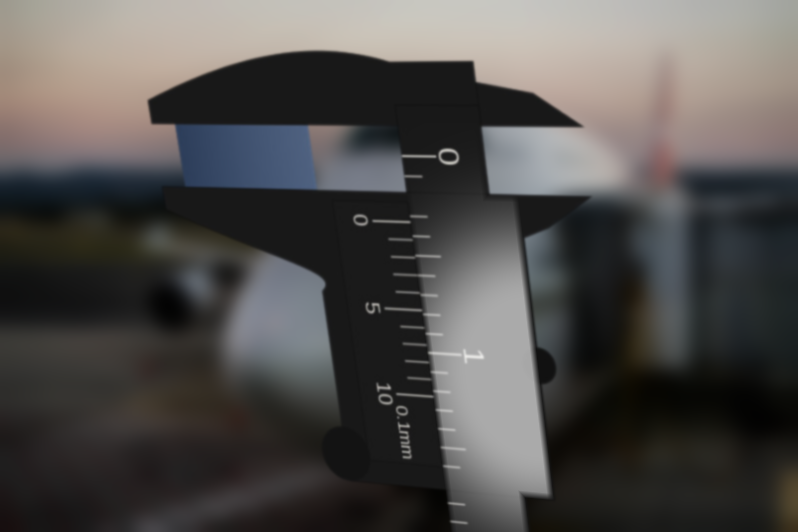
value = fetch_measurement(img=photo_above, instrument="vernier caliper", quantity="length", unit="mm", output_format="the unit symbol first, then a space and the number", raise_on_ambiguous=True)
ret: mm 3.3
